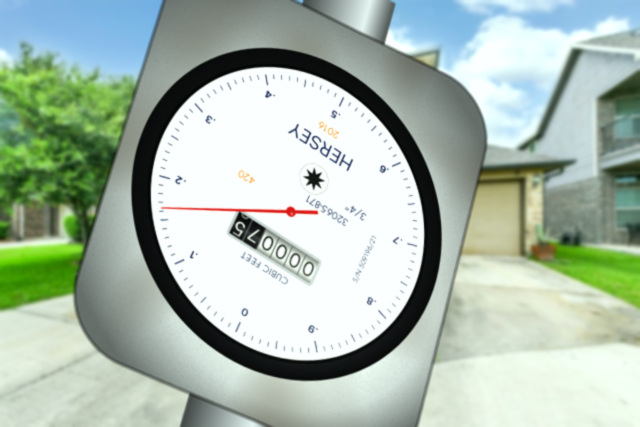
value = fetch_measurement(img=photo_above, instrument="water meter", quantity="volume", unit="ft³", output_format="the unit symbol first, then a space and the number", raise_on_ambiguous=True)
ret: ft³ 75.16
